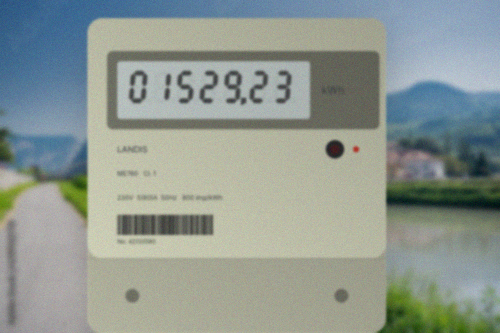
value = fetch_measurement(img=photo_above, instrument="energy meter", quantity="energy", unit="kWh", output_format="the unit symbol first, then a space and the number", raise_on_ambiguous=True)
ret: kWh 1529.23
